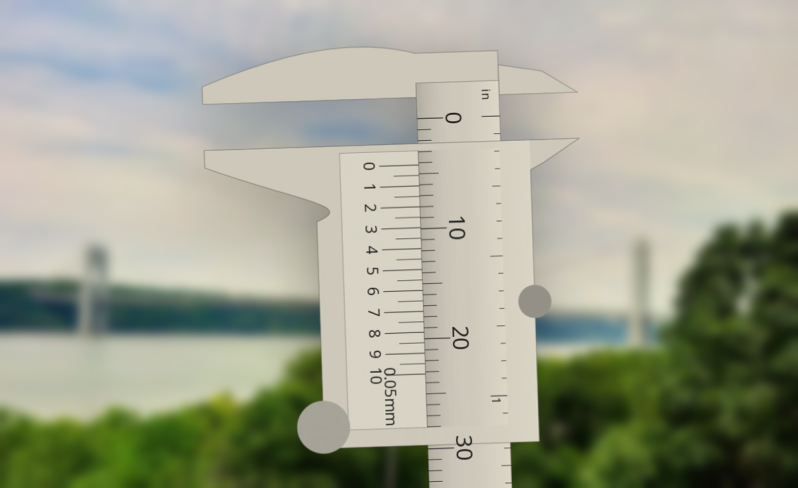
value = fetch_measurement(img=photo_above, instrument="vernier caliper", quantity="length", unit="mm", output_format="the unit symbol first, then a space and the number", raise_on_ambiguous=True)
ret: mm 4.2
